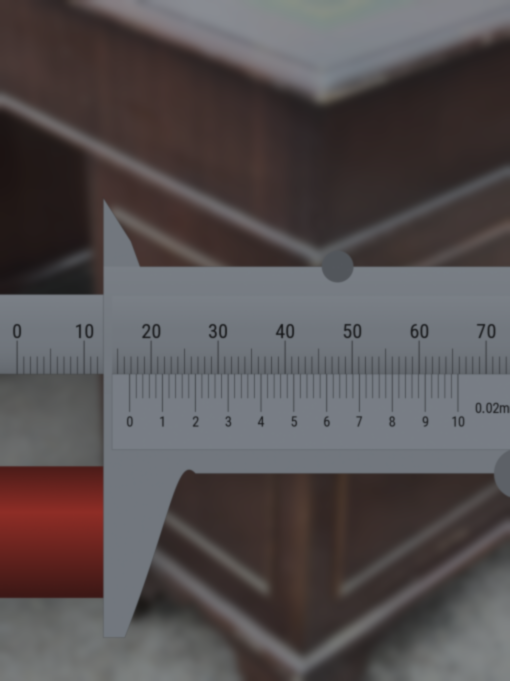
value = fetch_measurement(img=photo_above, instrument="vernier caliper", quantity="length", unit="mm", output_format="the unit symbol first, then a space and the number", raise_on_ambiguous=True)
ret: mm 16.8
